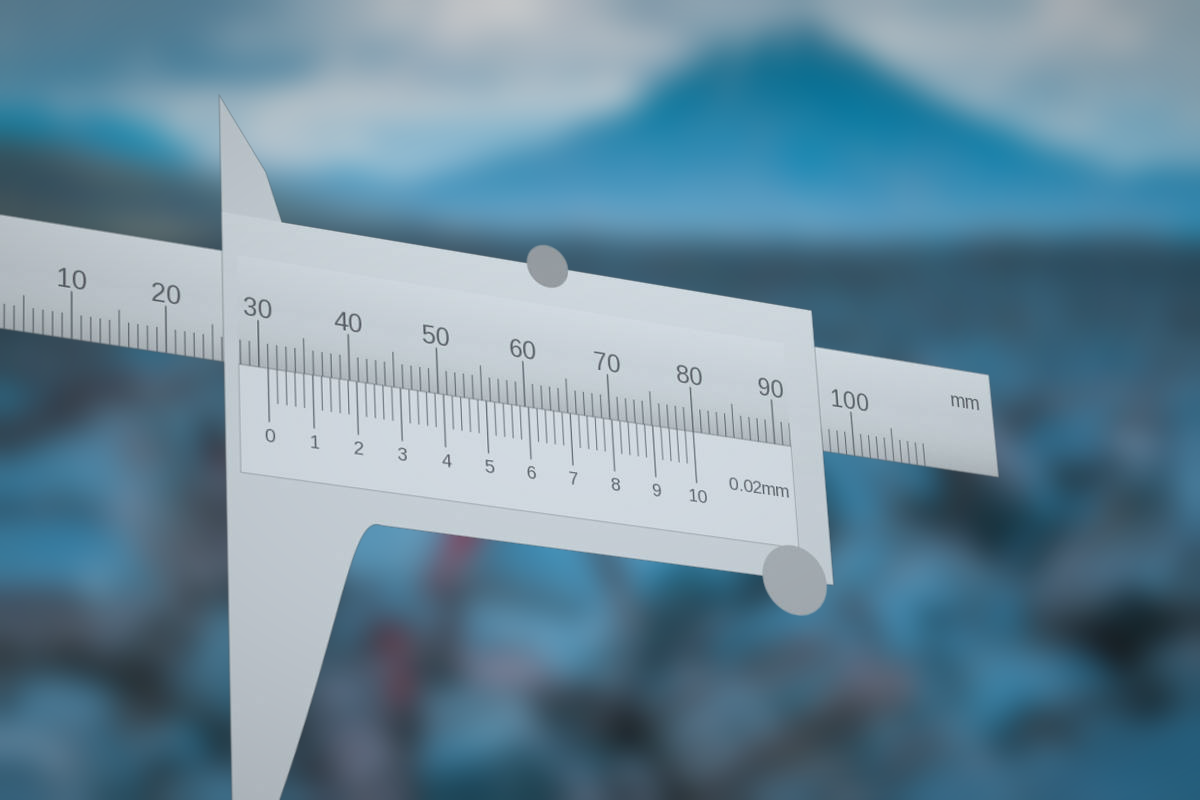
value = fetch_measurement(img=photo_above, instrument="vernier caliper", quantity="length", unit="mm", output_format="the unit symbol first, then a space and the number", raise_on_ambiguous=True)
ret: mm 31.0
